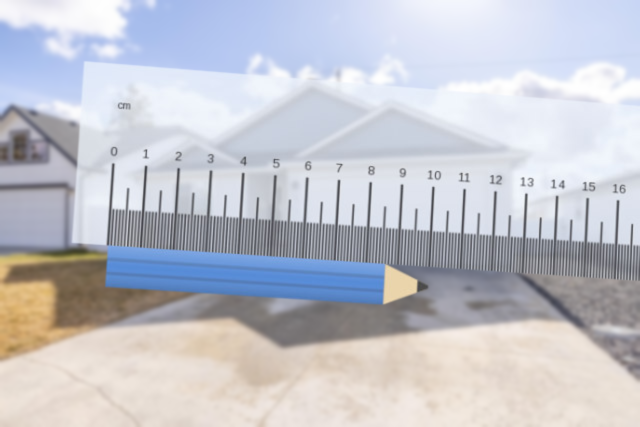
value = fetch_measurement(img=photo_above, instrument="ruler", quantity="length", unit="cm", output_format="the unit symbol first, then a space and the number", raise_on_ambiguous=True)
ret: cm 10
